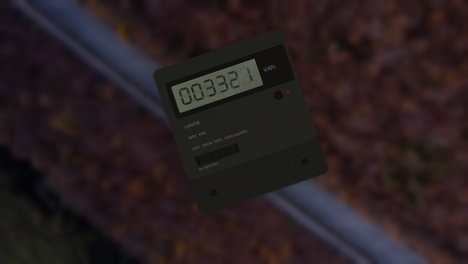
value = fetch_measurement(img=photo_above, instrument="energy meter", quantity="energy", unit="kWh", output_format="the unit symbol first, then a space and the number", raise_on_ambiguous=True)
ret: kWh 3321
